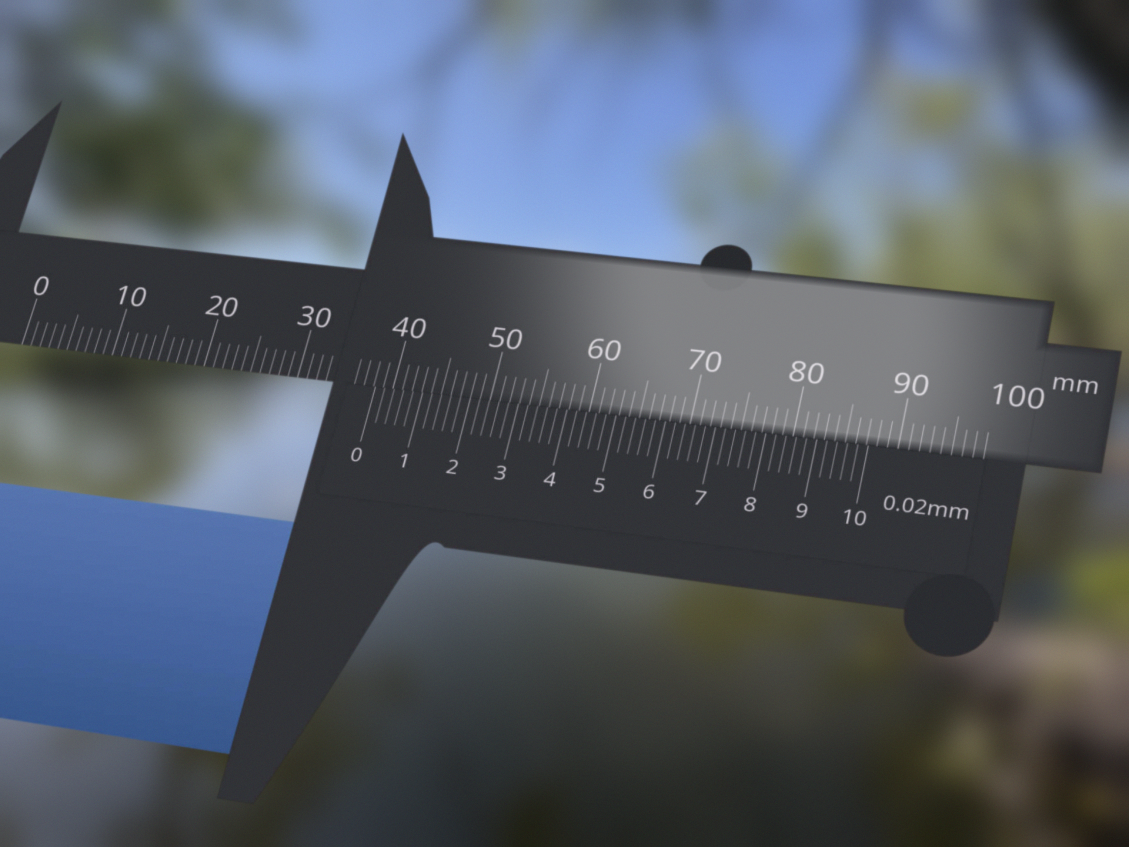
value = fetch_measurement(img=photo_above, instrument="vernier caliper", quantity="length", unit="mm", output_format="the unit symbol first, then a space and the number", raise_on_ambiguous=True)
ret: mm 38.2
